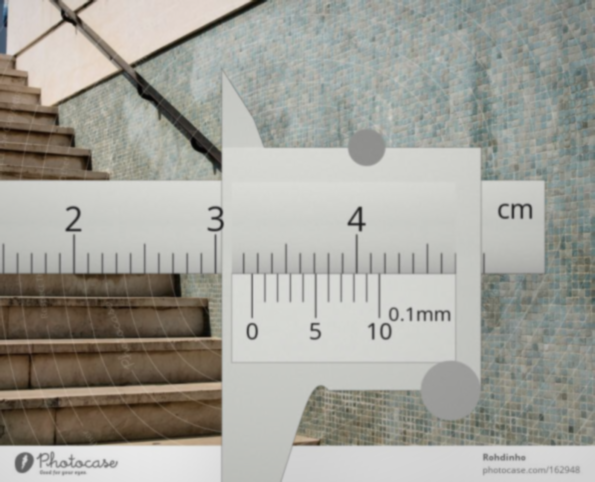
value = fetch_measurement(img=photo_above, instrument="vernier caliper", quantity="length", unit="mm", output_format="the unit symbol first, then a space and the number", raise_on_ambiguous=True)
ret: mm 32.6
